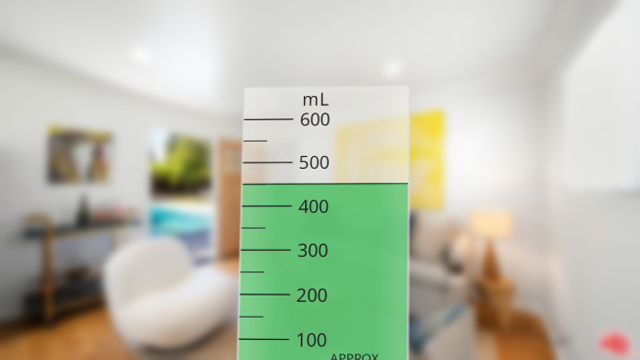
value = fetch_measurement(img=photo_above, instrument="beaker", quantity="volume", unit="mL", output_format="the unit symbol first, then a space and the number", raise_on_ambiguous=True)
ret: mL 450
